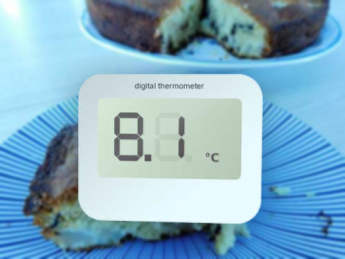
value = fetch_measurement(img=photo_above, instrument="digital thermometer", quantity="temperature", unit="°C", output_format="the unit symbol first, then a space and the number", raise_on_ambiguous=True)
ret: °C 8.1
